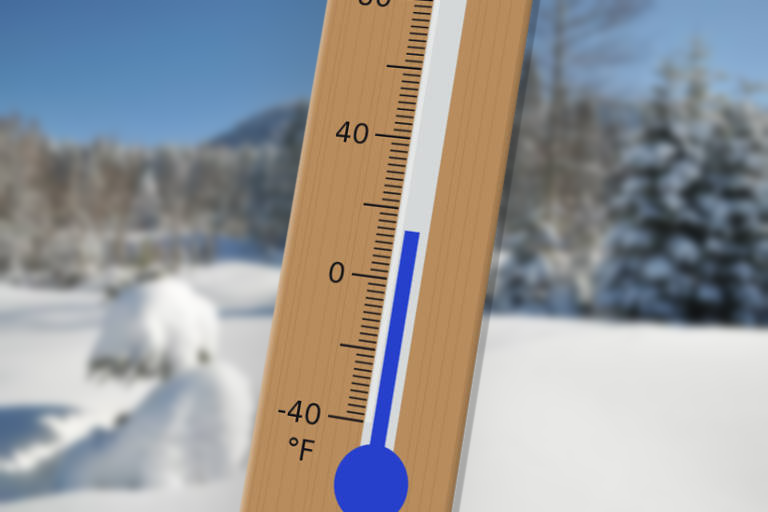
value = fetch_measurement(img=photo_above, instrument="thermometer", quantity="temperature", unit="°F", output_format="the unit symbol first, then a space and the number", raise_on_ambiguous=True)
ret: °F 14
